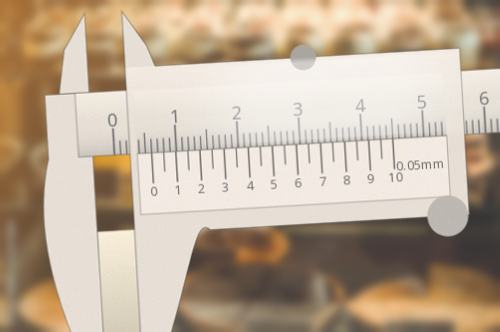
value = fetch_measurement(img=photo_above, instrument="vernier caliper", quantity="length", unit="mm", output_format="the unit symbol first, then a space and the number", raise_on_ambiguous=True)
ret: mm 6.0
